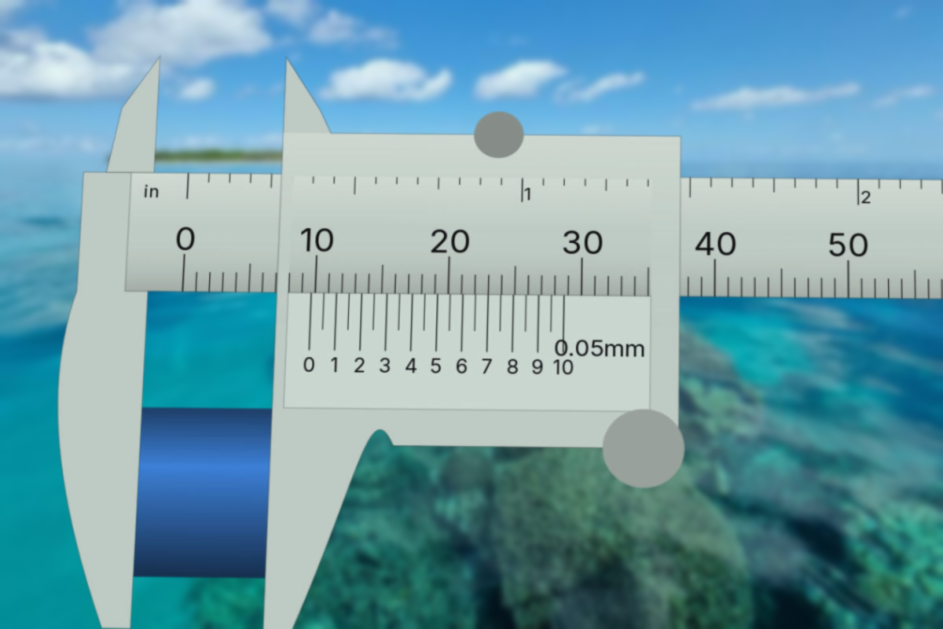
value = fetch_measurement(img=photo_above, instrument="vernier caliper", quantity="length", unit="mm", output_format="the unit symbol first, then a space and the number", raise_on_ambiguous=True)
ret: mm 9.7
